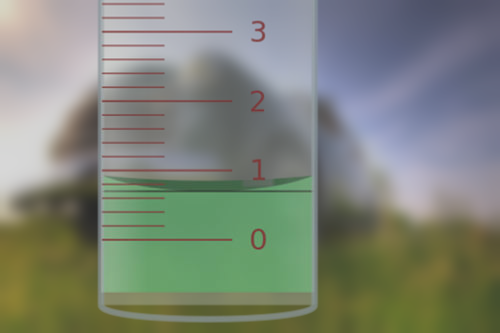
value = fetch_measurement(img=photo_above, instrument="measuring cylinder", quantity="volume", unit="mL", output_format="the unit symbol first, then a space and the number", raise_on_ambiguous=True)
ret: mL 0.7
